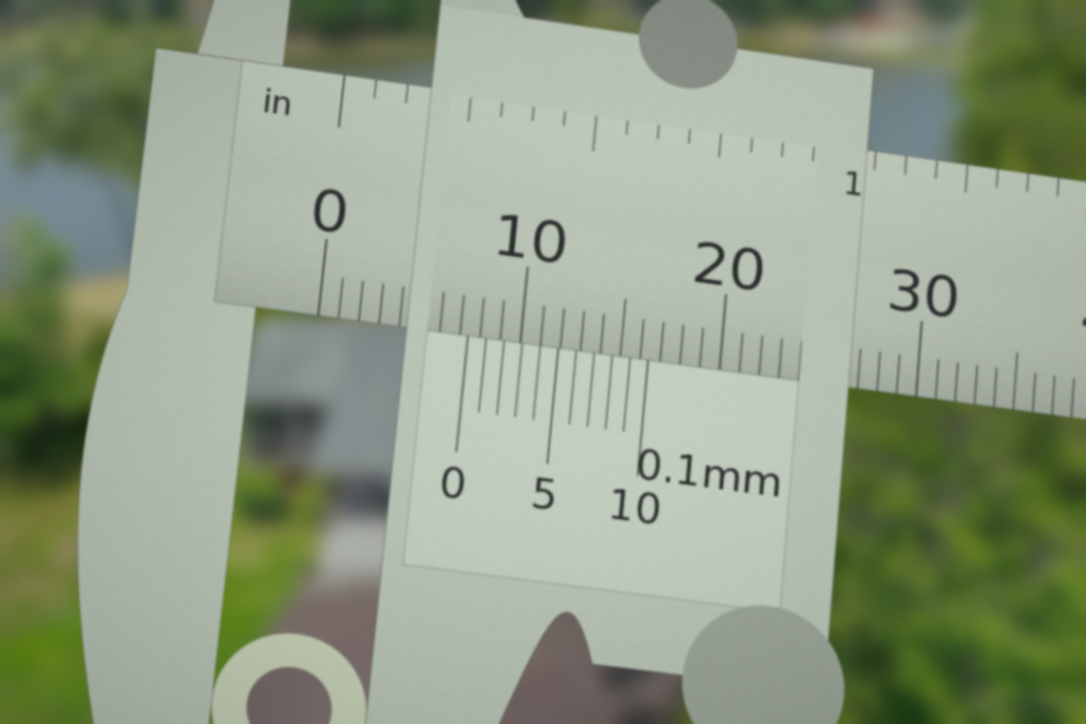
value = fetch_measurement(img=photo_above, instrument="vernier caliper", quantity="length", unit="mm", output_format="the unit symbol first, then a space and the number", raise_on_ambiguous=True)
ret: mm 7.4
